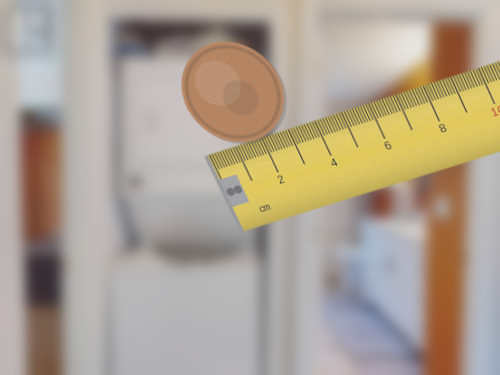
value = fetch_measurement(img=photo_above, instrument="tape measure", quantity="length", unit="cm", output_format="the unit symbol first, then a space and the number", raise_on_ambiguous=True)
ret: cm 3.5
